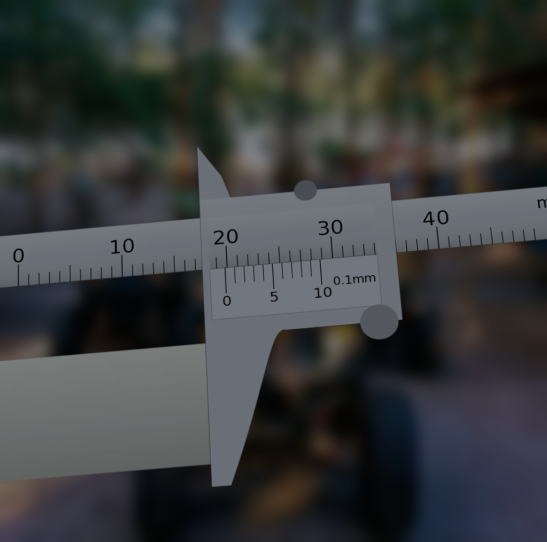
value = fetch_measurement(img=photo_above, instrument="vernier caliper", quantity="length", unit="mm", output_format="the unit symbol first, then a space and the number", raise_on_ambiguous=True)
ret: mm 19.8
